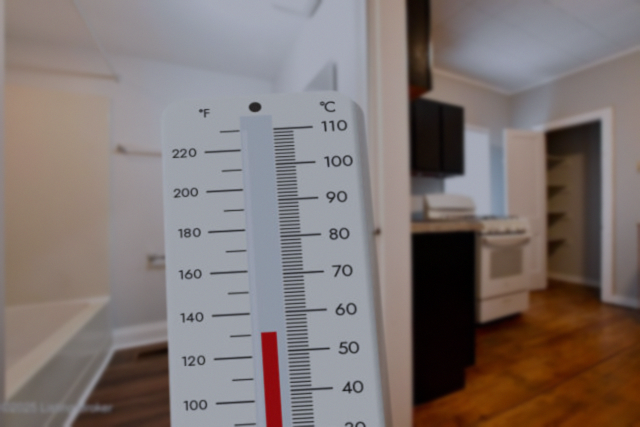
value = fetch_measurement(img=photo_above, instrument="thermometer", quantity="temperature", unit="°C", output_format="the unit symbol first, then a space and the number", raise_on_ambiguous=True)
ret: °C 55
